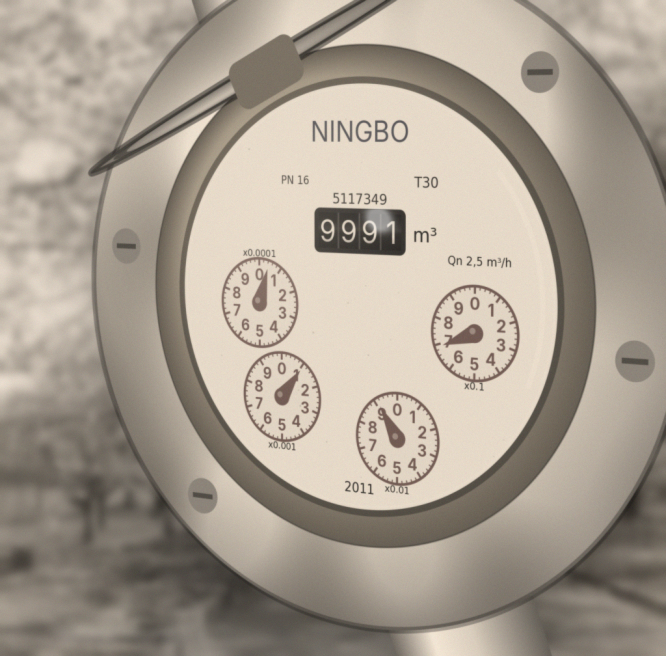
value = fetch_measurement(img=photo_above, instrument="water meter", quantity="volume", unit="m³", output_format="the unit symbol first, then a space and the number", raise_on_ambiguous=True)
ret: m³ 9991.6910
